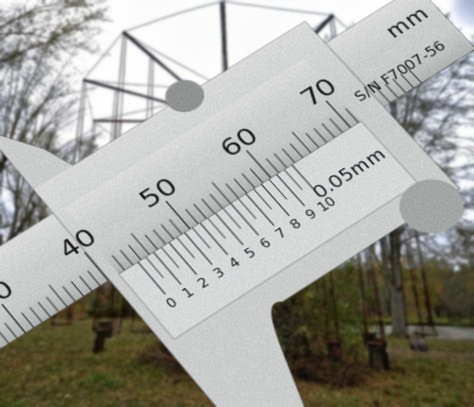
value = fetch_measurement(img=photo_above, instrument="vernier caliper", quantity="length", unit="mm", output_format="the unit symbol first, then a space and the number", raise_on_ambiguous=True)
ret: mm 43.6
